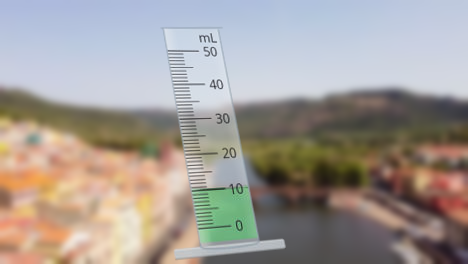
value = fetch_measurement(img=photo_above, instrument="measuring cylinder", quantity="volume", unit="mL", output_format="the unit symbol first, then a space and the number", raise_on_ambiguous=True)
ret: mL 10
